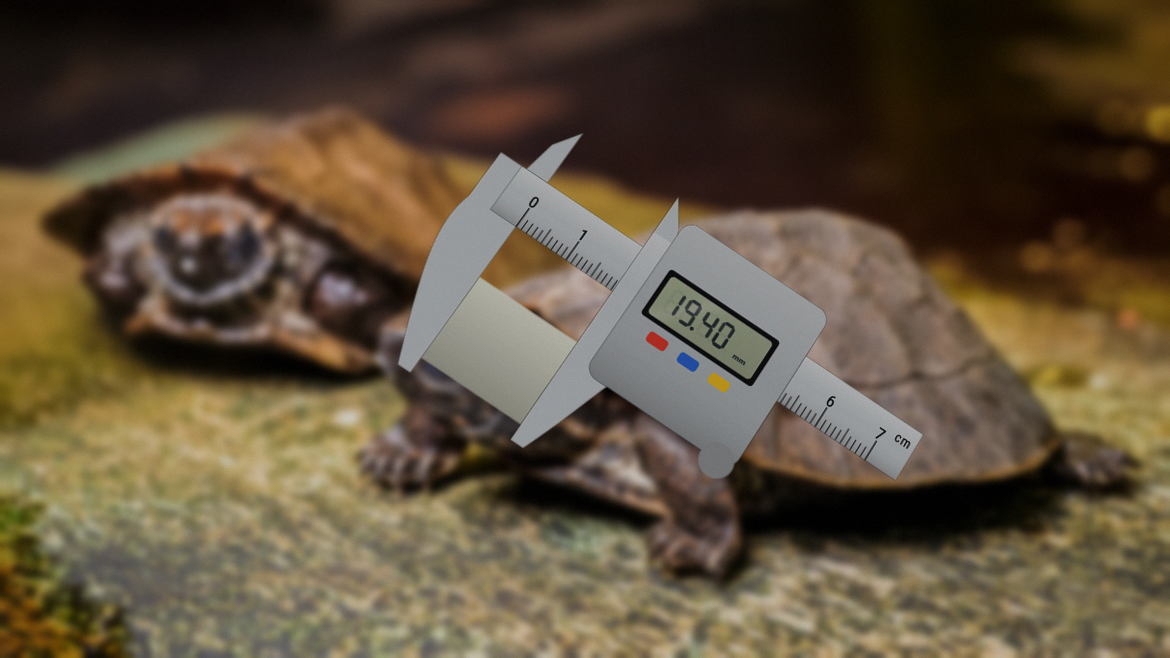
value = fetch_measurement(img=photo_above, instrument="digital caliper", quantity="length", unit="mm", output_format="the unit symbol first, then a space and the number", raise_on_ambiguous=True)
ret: mm 19.40
